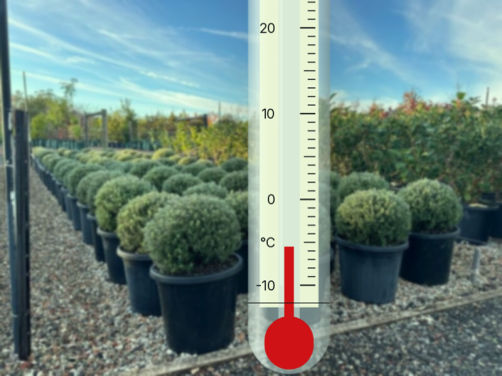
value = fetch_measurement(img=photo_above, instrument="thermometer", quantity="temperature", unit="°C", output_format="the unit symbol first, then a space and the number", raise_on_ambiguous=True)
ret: °C -5.5
